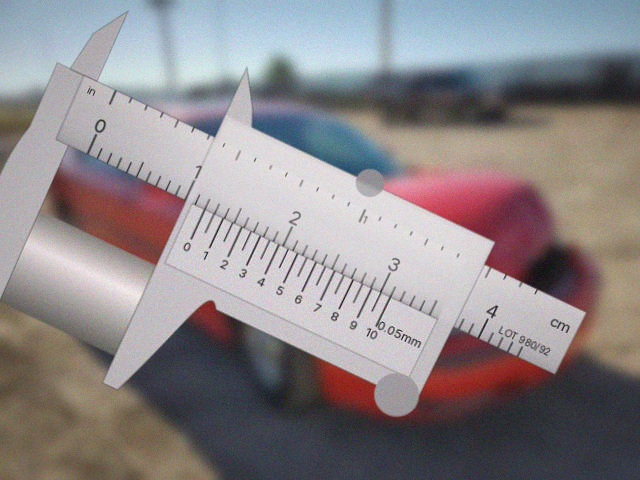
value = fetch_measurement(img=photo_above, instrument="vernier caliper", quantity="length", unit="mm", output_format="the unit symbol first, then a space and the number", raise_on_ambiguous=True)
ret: mm 12.0
